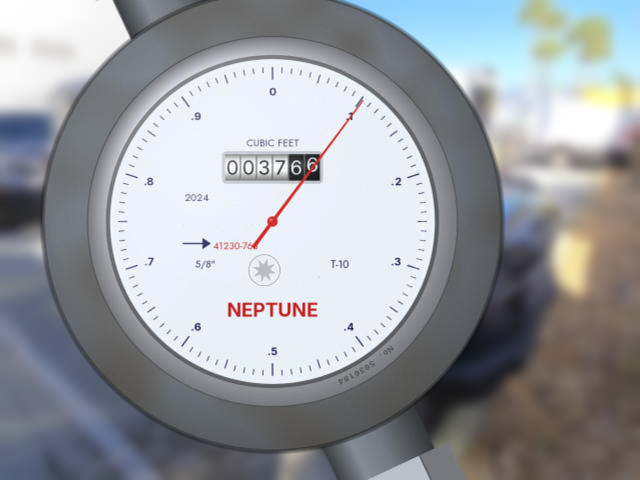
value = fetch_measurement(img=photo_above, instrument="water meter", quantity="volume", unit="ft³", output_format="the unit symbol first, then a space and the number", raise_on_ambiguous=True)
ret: ft³ 3766.10
